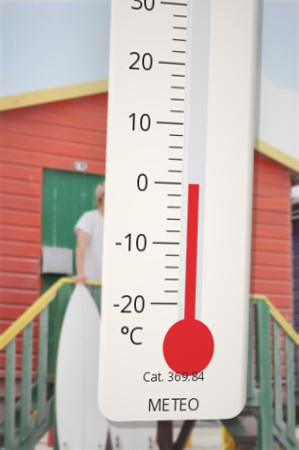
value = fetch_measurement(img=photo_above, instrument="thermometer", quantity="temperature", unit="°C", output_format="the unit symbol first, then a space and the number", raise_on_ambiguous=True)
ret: °C 0
